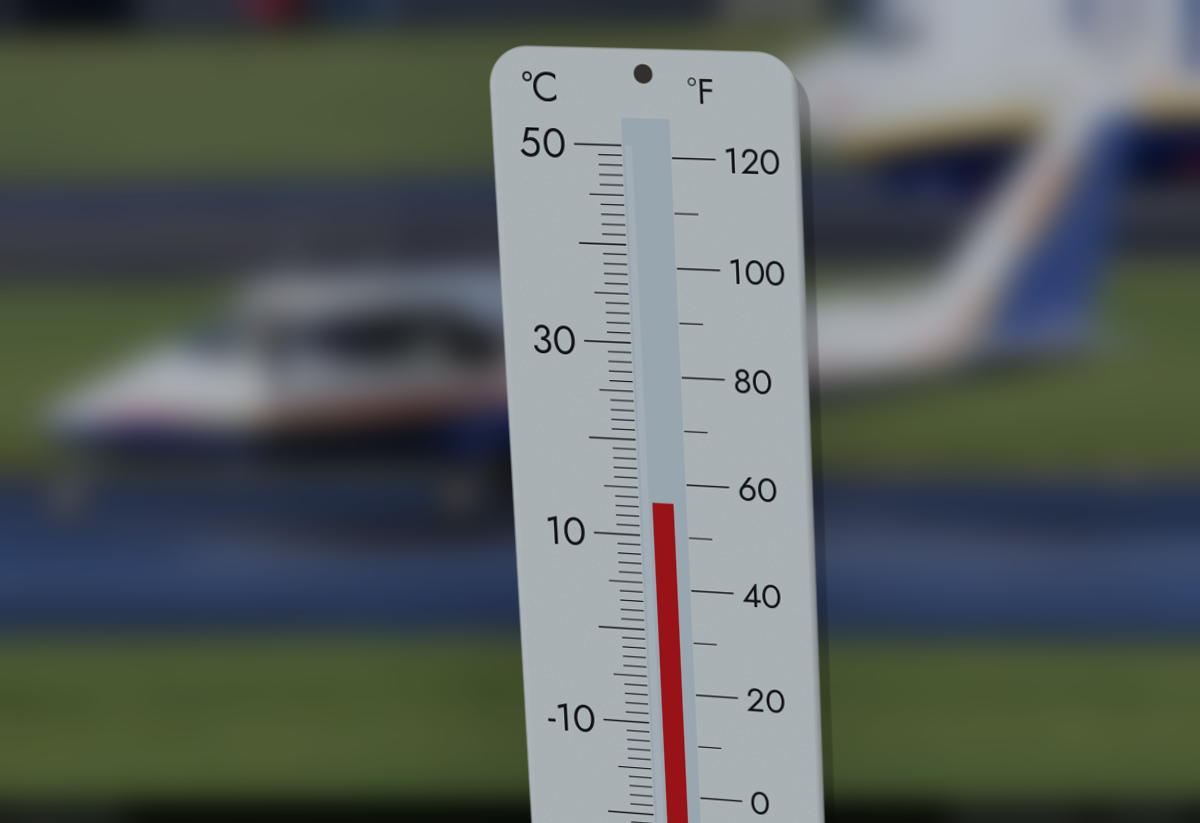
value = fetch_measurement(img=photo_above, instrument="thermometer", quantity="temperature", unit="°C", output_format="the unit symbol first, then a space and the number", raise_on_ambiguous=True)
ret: °C 13.5
